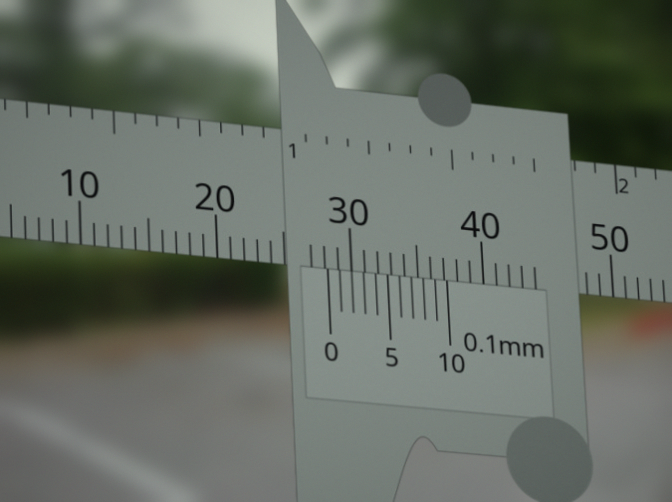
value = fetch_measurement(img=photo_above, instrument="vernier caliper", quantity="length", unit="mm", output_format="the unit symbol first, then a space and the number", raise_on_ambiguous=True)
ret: mm 28.2
